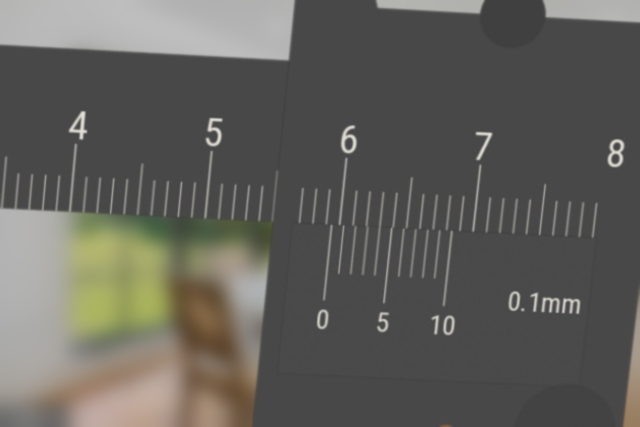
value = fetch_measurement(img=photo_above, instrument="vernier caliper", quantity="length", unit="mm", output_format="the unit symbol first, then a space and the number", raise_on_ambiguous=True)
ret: mm 59.4
